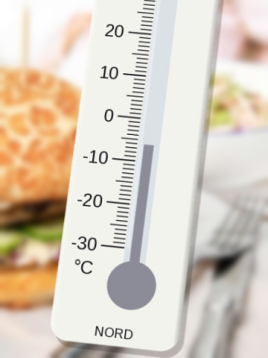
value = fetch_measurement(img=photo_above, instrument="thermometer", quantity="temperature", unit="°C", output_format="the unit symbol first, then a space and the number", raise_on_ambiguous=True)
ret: °C -6
